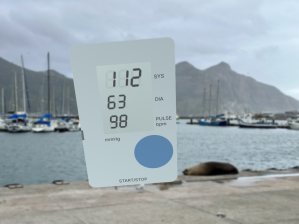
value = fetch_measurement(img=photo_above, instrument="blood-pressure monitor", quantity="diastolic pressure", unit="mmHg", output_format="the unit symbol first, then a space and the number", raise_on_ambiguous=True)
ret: mmHg 63
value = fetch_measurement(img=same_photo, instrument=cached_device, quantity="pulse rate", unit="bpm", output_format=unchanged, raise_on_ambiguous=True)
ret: bpm 98
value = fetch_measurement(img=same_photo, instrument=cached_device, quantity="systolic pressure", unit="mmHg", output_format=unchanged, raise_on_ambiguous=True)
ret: mmHg 112
